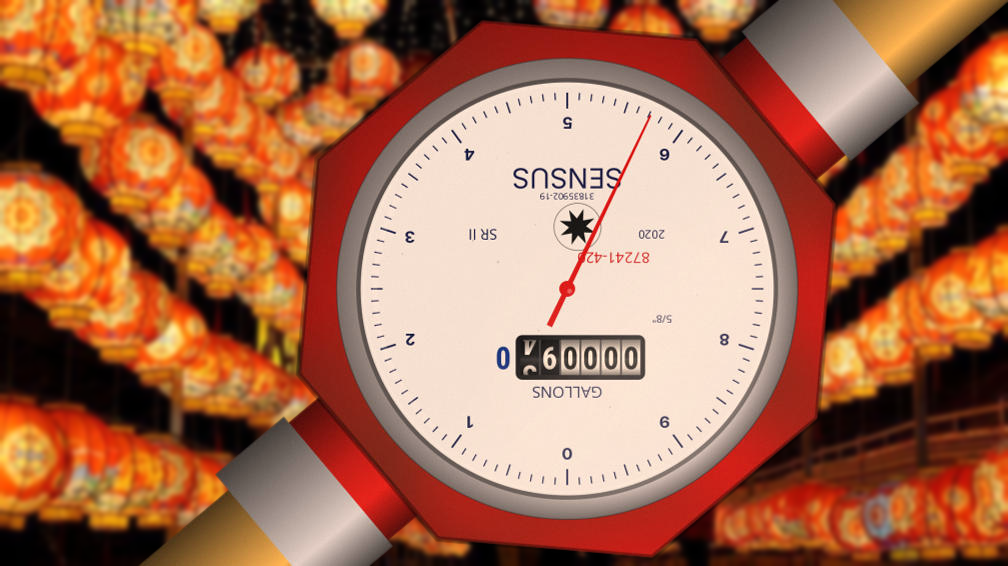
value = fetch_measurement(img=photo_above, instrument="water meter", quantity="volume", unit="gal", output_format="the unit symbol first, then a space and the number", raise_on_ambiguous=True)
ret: gal 935.7
